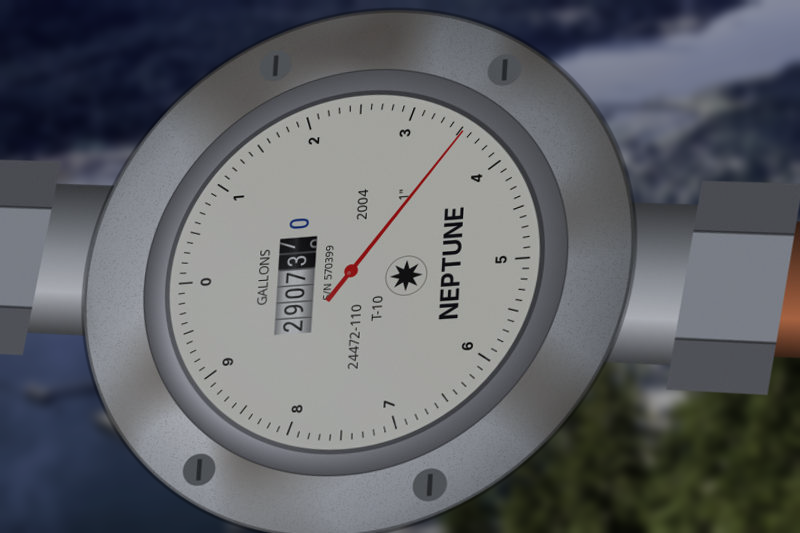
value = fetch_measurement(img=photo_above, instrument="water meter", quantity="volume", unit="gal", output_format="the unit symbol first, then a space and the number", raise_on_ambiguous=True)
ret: gal 2907373.5
